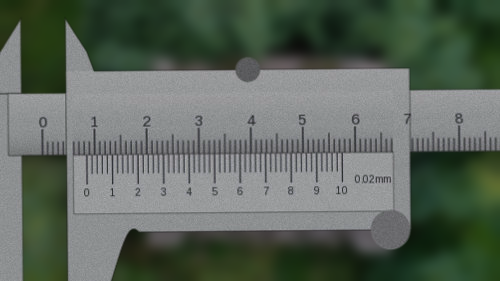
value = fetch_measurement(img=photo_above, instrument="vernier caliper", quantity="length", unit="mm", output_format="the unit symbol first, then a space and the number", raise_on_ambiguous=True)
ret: mm 8.5
